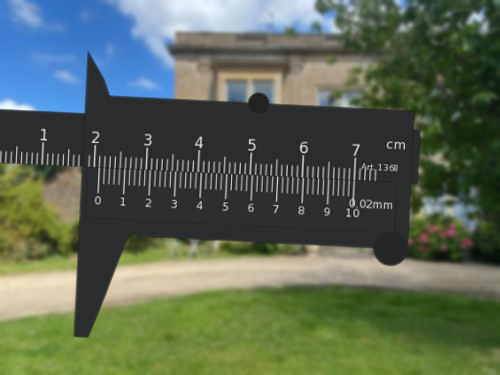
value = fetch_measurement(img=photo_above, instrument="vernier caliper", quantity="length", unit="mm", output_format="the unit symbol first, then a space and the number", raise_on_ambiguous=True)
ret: mm 21.0
